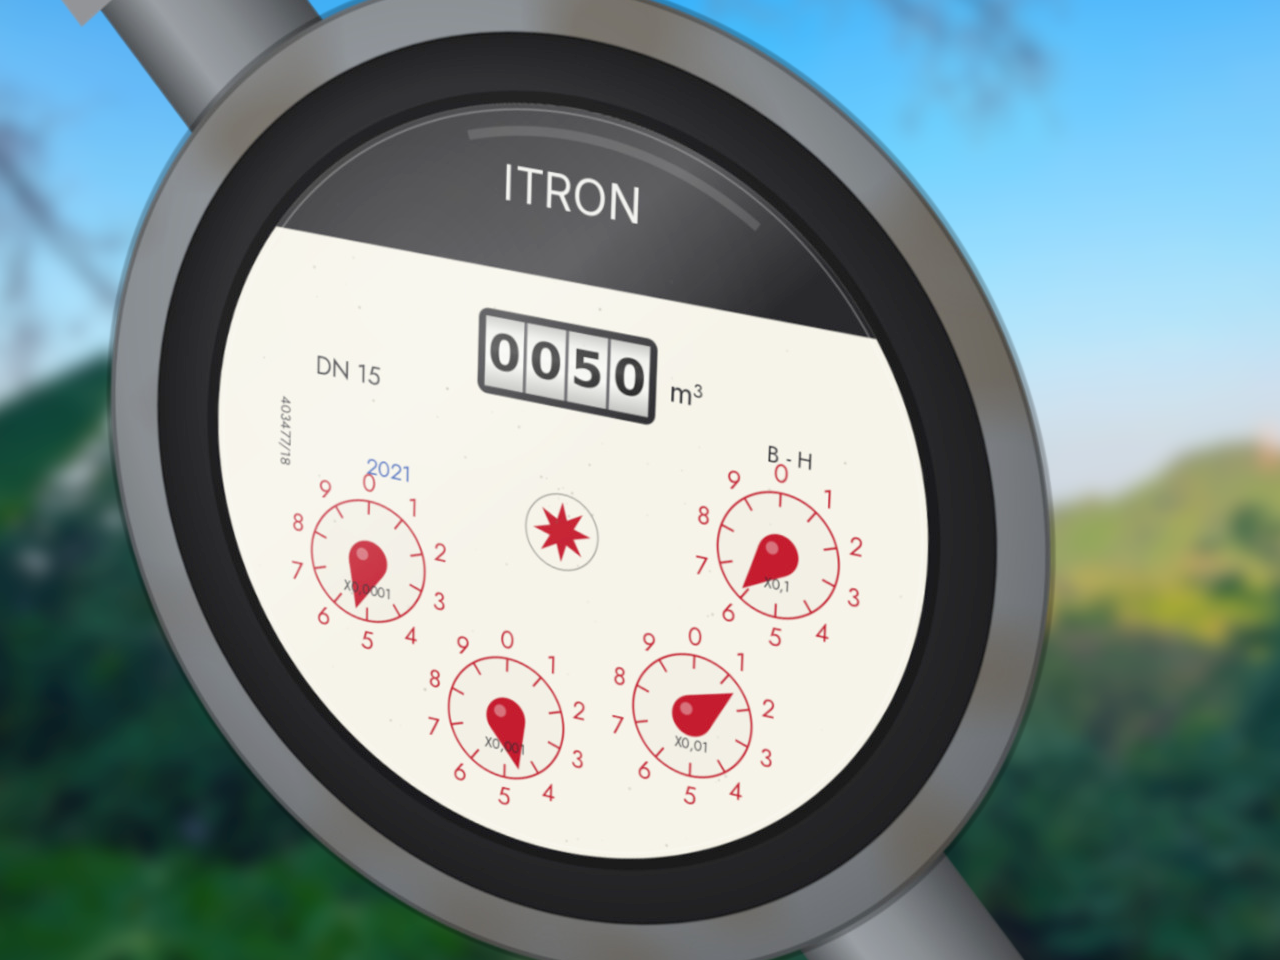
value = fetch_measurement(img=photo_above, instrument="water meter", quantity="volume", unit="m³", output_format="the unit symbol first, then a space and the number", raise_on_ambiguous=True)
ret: m³ 50.6145
